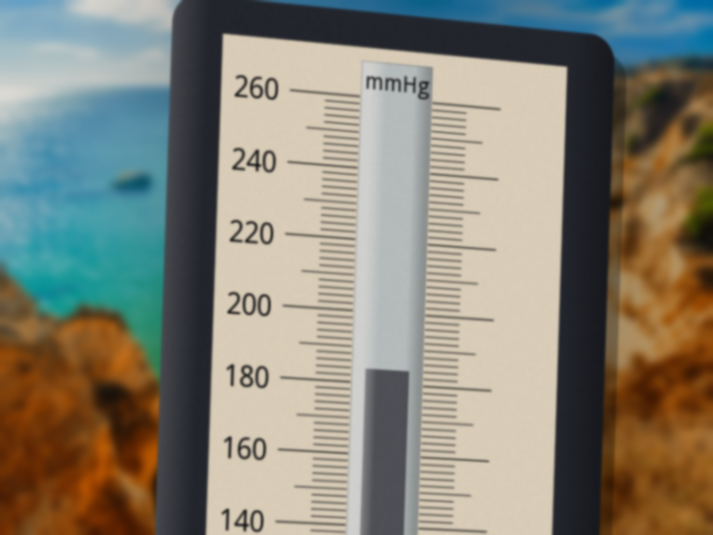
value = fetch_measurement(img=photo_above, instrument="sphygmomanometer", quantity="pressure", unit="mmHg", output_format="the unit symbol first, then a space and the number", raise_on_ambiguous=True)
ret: mmHg 184
